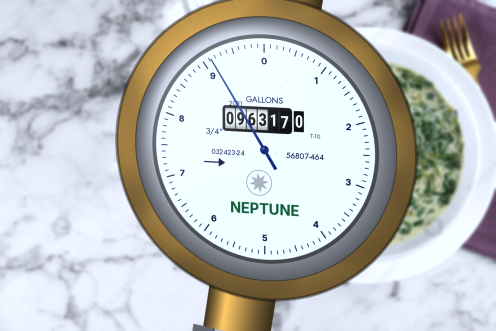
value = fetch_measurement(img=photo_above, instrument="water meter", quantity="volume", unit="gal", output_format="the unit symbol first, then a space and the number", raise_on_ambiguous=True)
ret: gal 963169.1
